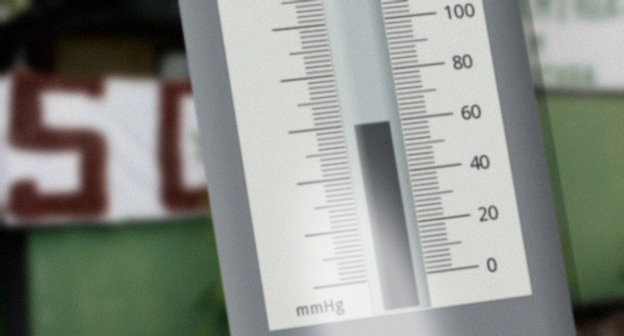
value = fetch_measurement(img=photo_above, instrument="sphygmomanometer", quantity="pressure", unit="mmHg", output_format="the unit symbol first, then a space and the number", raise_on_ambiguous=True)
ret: mmHg 60
